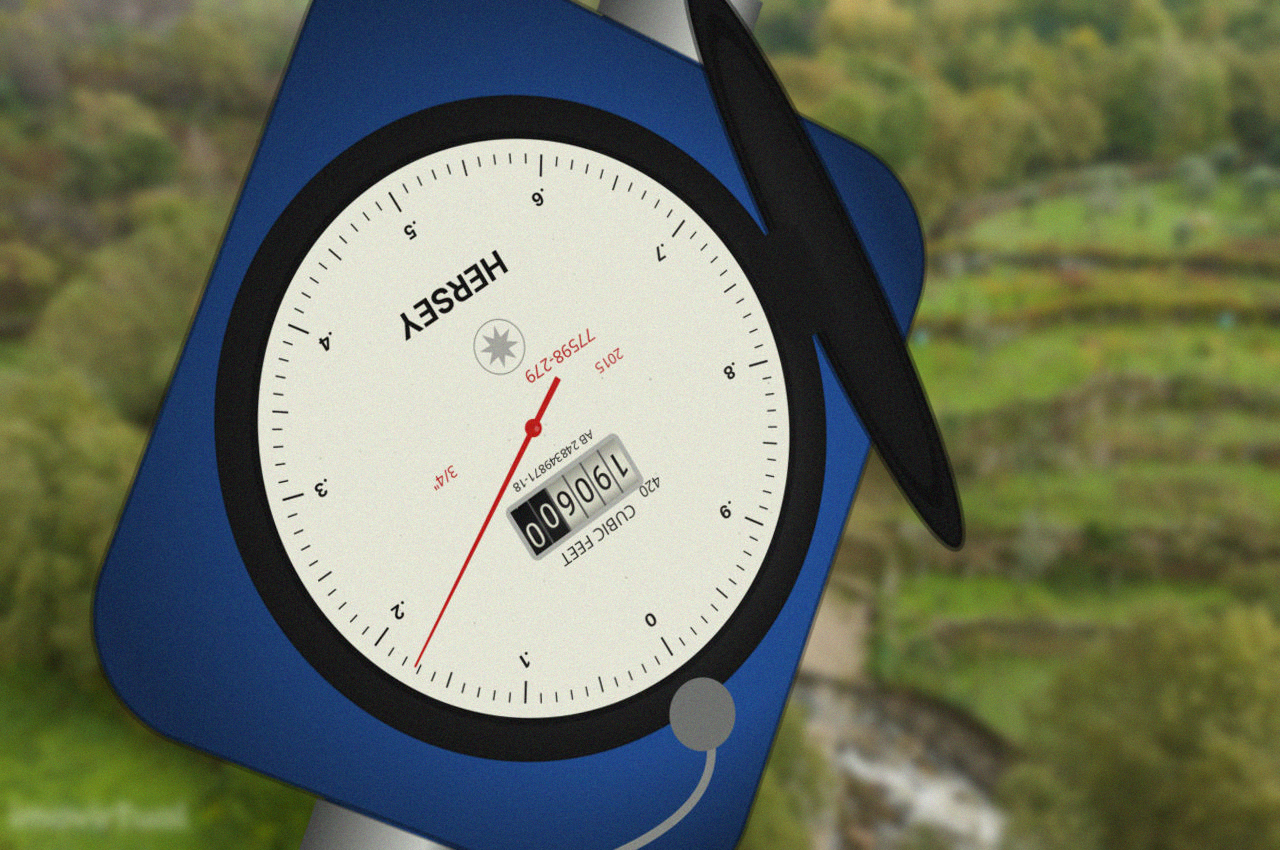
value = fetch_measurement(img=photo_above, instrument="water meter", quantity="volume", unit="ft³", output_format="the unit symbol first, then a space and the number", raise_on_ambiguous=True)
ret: ft³ 190600.17
